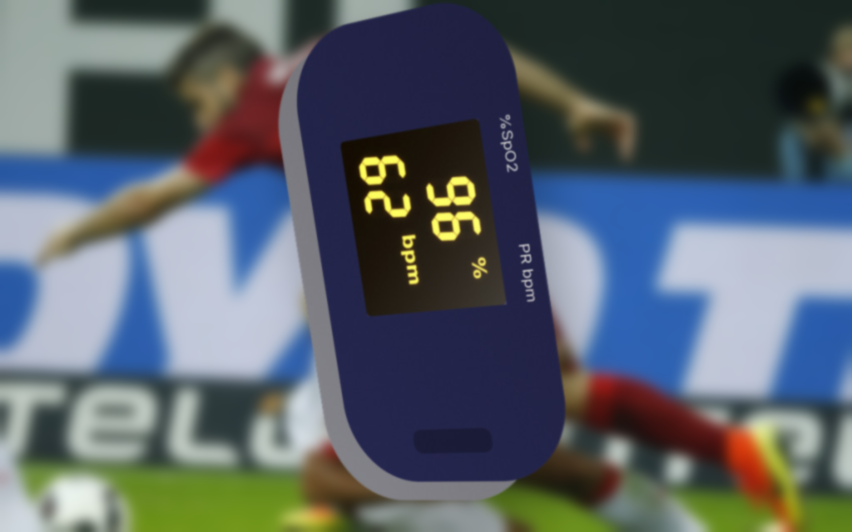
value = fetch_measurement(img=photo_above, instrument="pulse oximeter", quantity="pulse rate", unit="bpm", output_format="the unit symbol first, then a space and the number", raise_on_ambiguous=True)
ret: bpm 62
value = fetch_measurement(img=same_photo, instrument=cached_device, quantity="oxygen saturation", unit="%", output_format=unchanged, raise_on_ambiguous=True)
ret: % 96
